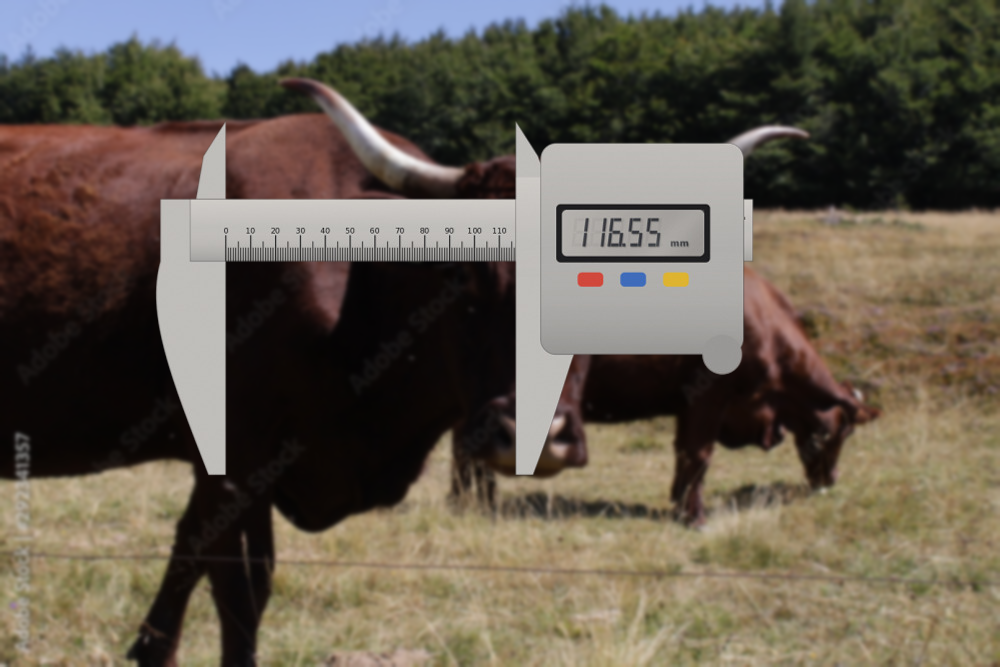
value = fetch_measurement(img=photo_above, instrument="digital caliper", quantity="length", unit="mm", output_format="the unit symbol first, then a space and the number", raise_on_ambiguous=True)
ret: mm 116.55
